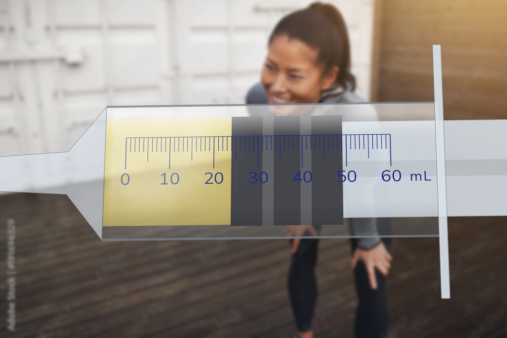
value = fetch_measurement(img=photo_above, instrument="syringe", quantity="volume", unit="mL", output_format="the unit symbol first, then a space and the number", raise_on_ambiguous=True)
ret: mL 24
